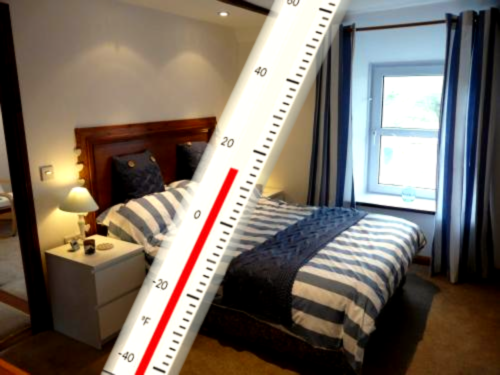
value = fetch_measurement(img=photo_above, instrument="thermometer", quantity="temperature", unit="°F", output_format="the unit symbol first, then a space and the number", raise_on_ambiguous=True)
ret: °F 14
